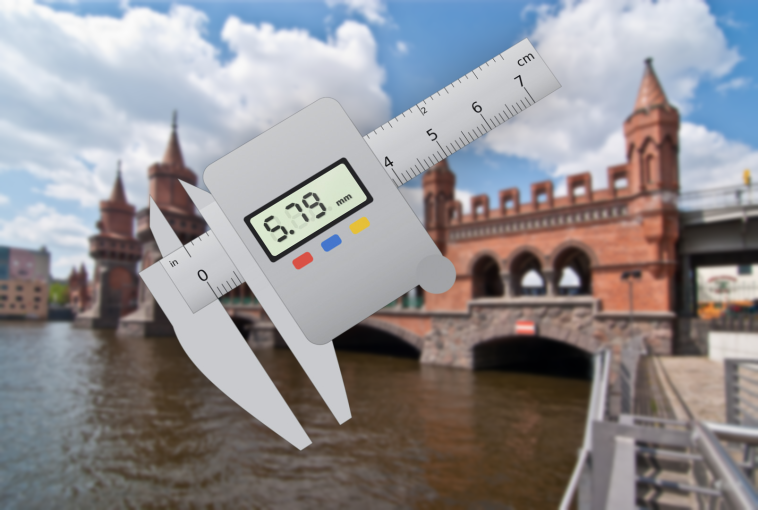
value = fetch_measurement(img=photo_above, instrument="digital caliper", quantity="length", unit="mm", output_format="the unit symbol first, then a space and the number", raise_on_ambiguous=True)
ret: mm 5.79
